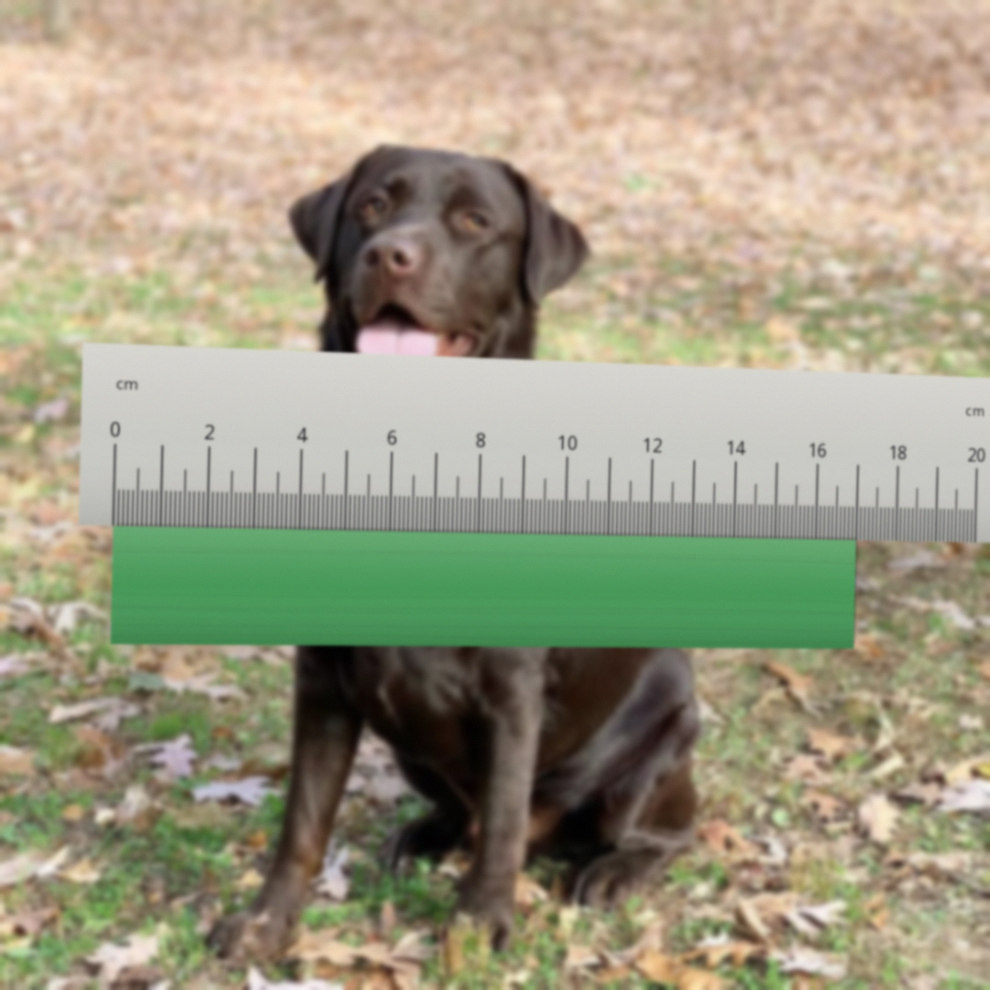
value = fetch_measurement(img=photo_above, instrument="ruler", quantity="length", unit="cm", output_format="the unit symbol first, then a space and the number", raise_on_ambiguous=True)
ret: cm 17
